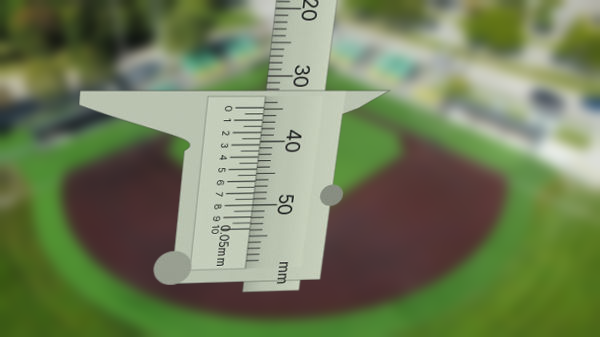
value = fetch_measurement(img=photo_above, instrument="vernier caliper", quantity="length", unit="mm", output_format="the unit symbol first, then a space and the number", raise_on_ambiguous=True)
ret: mm 34.8
